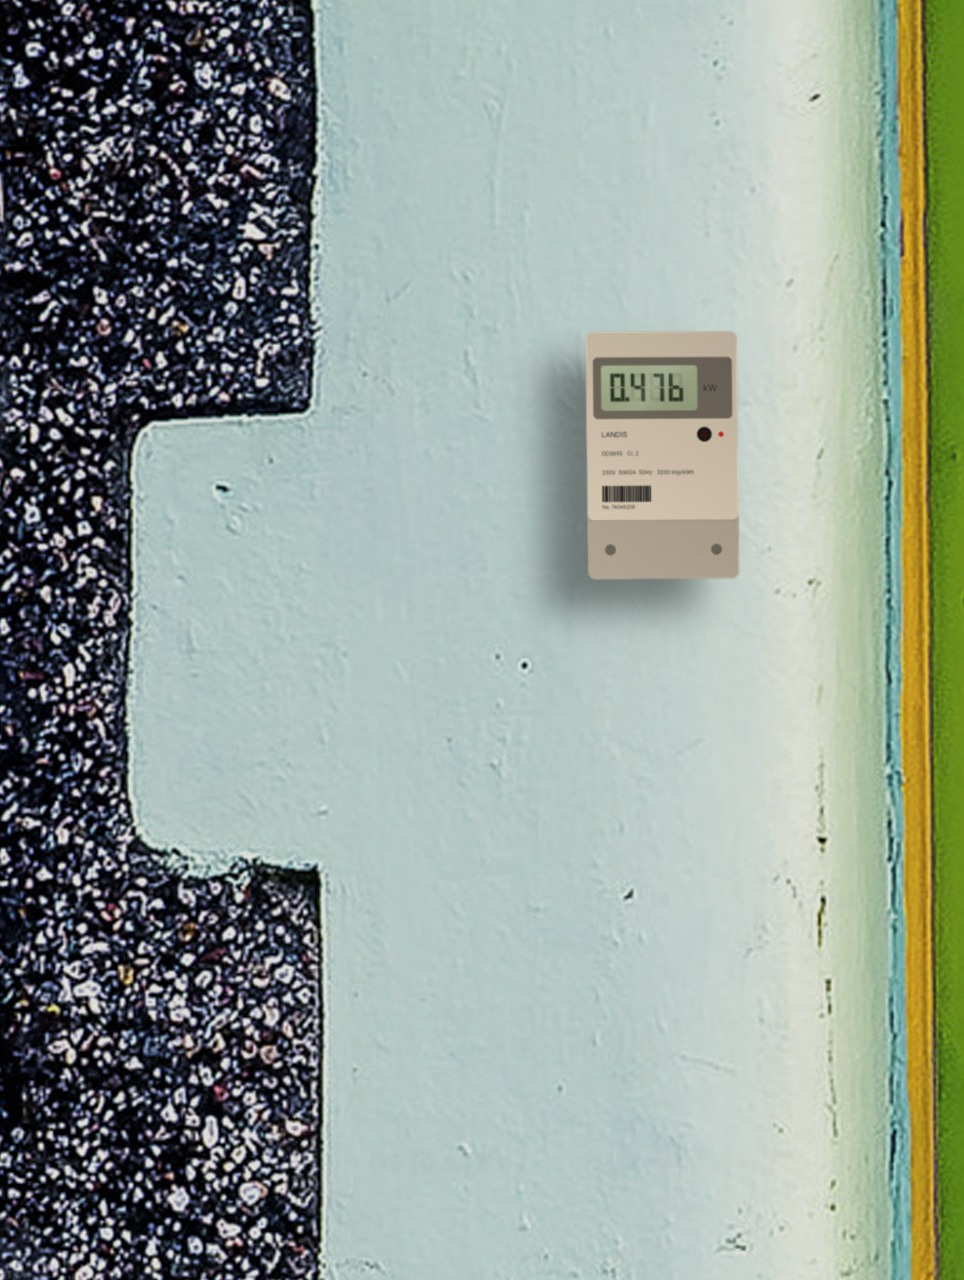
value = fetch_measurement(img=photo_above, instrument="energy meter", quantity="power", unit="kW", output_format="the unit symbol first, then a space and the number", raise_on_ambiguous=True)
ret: kW 0.476
